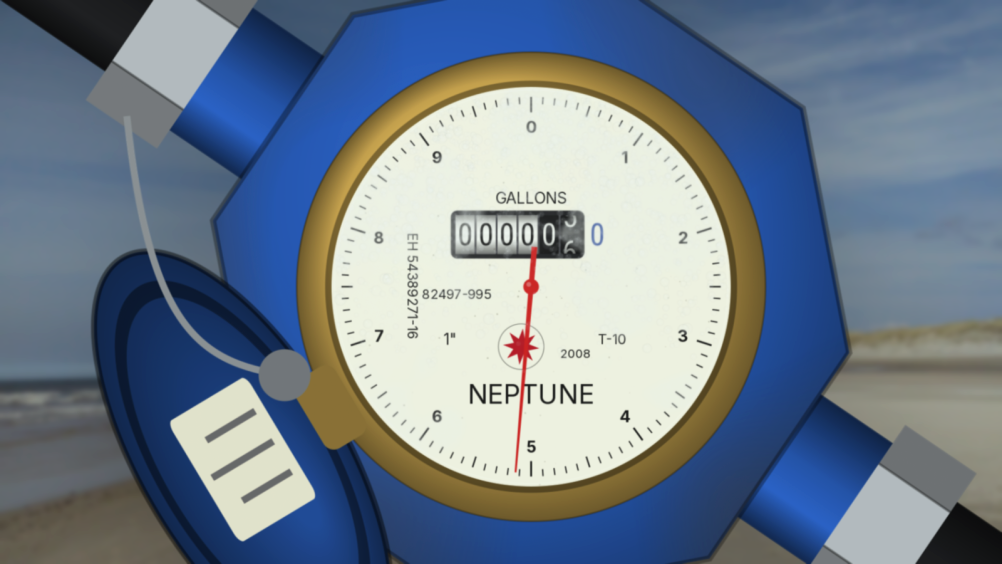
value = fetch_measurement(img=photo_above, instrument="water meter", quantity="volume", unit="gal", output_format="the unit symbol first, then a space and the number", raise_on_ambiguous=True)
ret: gal 55.1
